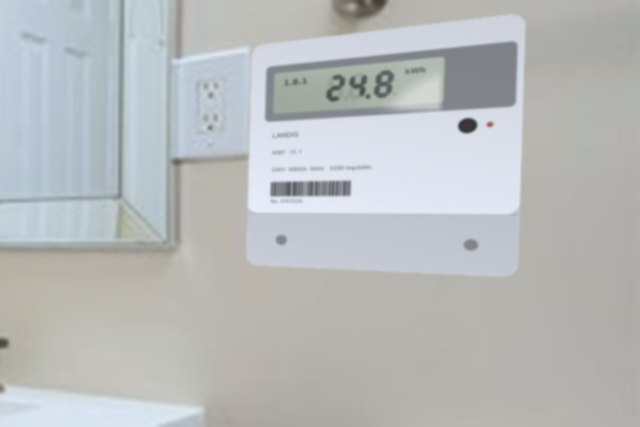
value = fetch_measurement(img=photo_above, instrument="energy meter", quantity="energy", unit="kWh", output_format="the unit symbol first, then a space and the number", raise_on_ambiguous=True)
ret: kWh 24.8
